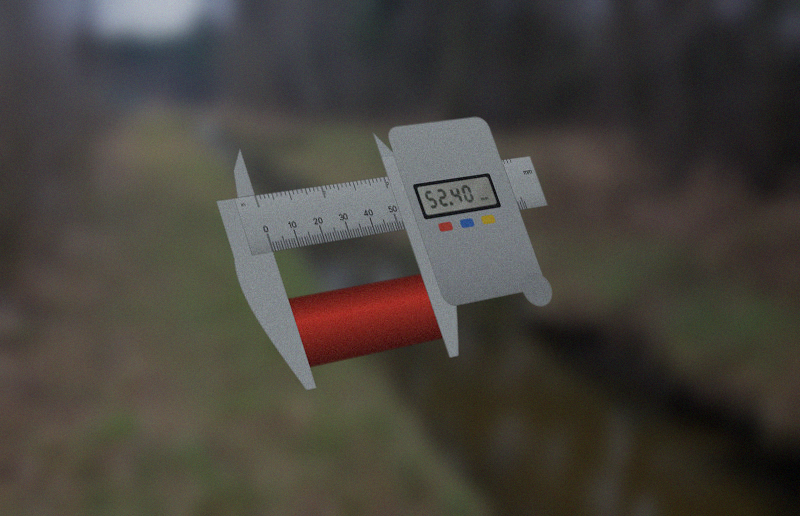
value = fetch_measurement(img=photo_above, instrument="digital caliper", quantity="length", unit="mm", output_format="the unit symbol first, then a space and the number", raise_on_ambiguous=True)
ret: mm 52.40
